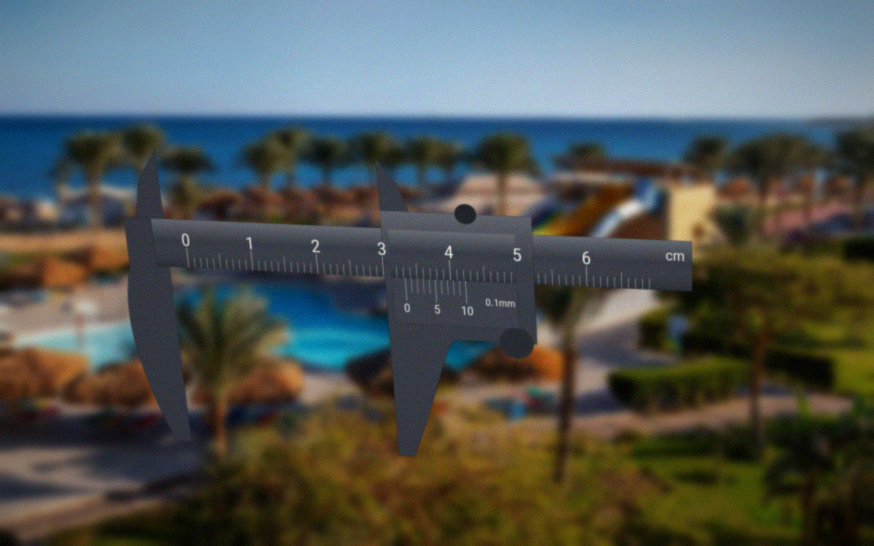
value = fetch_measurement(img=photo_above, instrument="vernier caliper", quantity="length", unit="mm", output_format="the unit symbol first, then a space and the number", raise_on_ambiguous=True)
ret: mm 33.2
